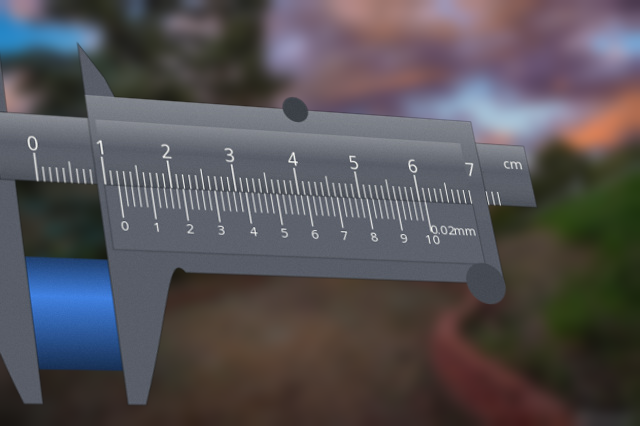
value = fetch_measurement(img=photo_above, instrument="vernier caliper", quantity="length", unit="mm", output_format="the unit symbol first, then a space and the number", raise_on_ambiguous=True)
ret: mm 12.0
